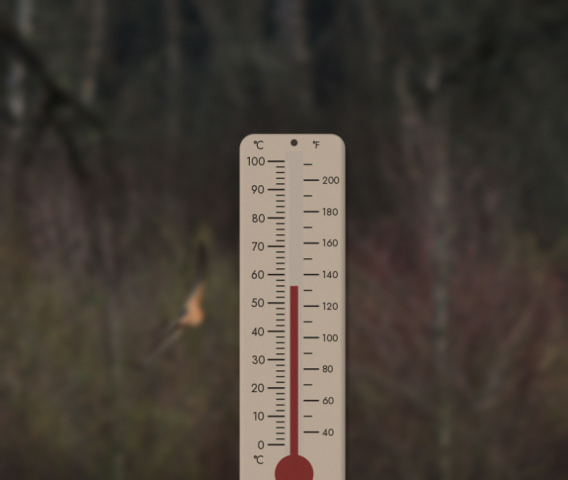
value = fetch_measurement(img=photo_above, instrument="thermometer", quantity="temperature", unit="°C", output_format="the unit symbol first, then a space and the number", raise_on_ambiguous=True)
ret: °C 56
